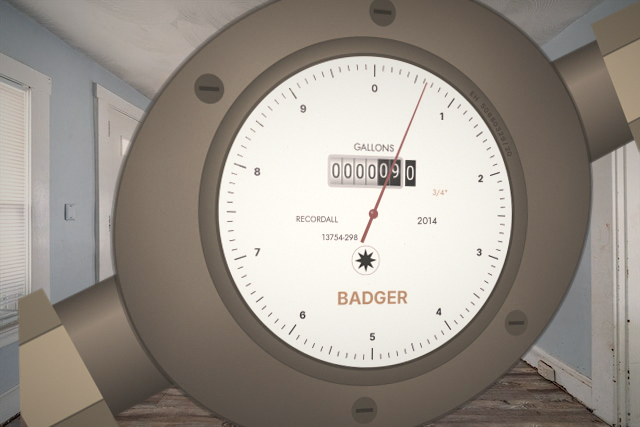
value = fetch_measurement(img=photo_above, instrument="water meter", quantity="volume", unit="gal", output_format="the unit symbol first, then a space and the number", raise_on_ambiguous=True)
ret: gal 90.6
